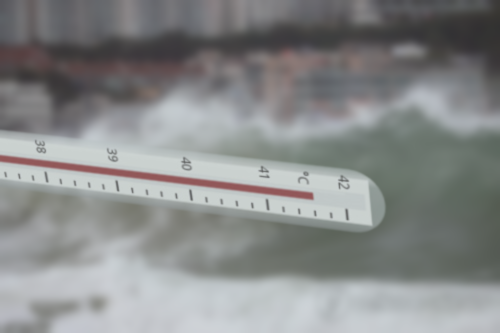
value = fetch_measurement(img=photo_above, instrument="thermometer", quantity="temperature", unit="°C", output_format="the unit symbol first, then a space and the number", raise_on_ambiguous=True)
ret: °C 41.6
